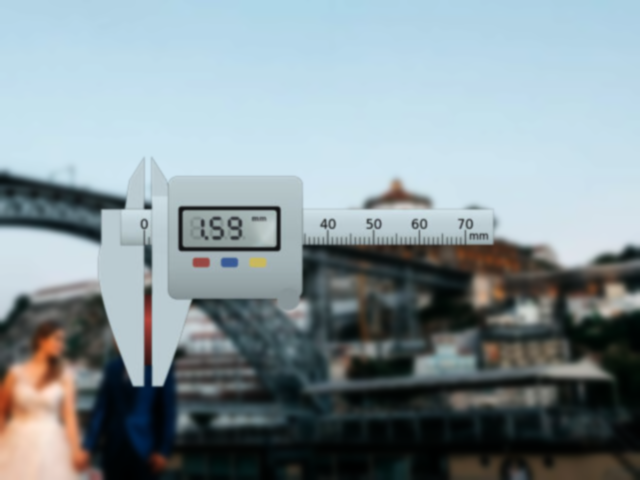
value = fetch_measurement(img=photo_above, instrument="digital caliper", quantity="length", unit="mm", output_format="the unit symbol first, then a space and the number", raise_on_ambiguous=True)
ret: mm 1.59
